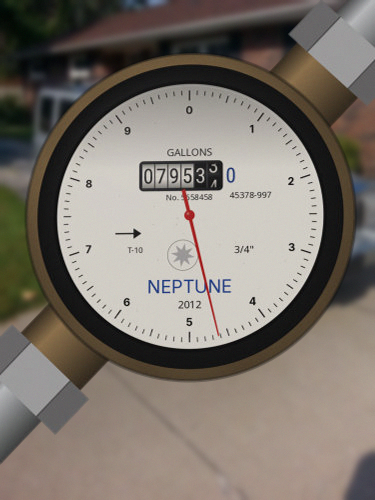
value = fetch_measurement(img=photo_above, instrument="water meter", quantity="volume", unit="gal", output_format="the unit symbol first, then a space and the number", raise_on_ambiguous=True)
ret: gal 795334.6
